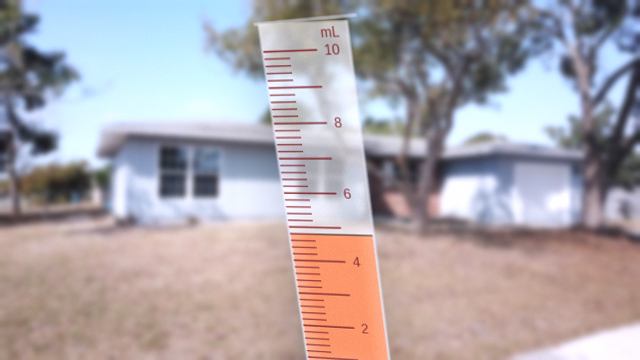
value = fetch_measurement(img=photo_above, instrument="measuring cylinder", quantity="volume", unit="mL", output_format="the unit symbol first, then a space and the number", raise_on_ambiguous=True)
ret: mL 4.8
